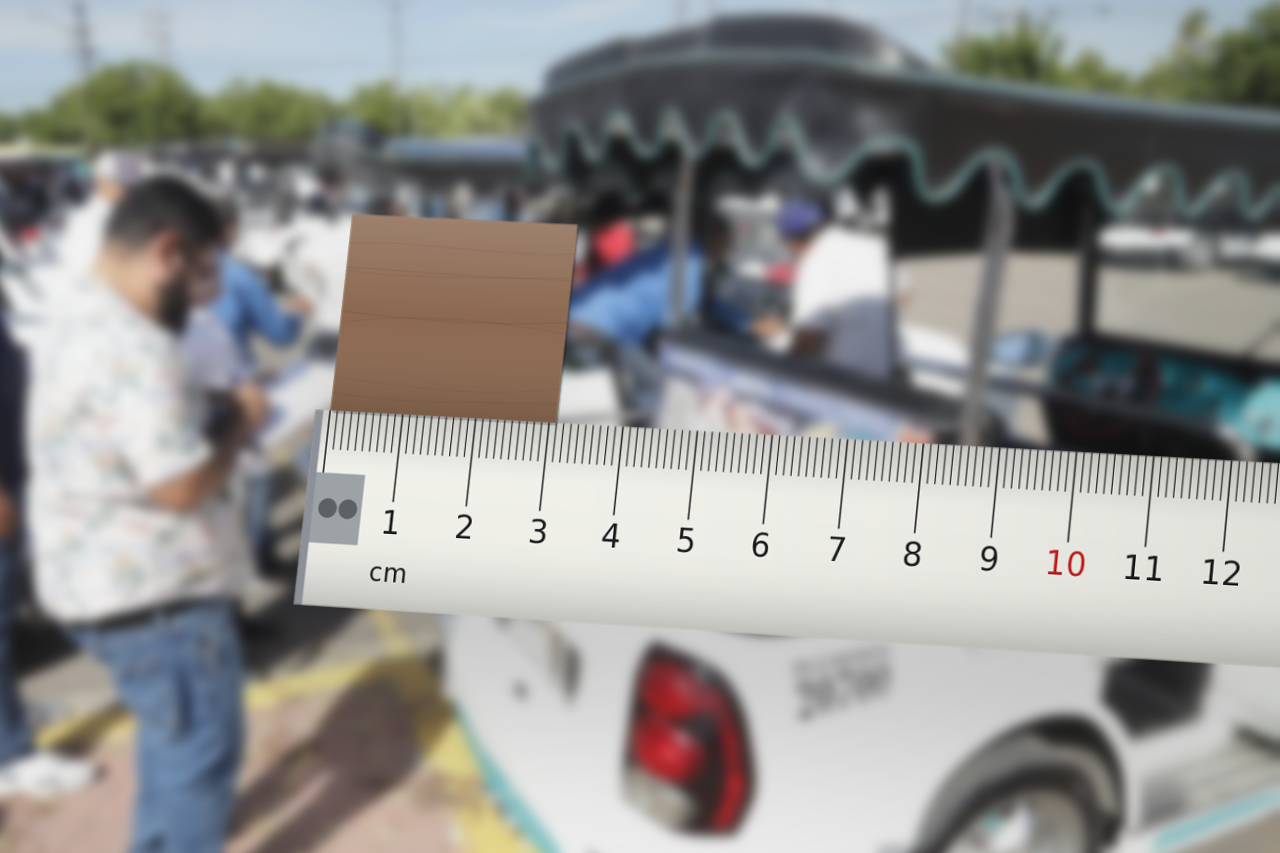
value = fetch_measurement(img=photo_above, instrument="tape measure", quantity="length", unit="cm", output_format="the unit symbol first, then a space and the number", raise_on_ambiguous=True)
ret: cm 3.1
